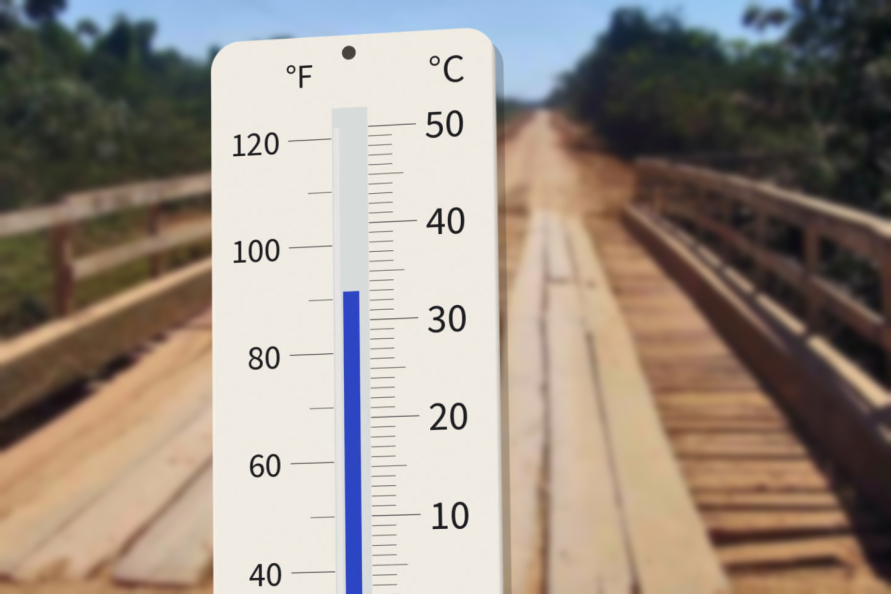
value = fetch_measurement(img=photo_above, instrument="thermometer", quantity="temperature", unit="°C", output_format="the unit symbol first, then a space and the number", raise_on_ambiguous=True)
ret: °C 33
